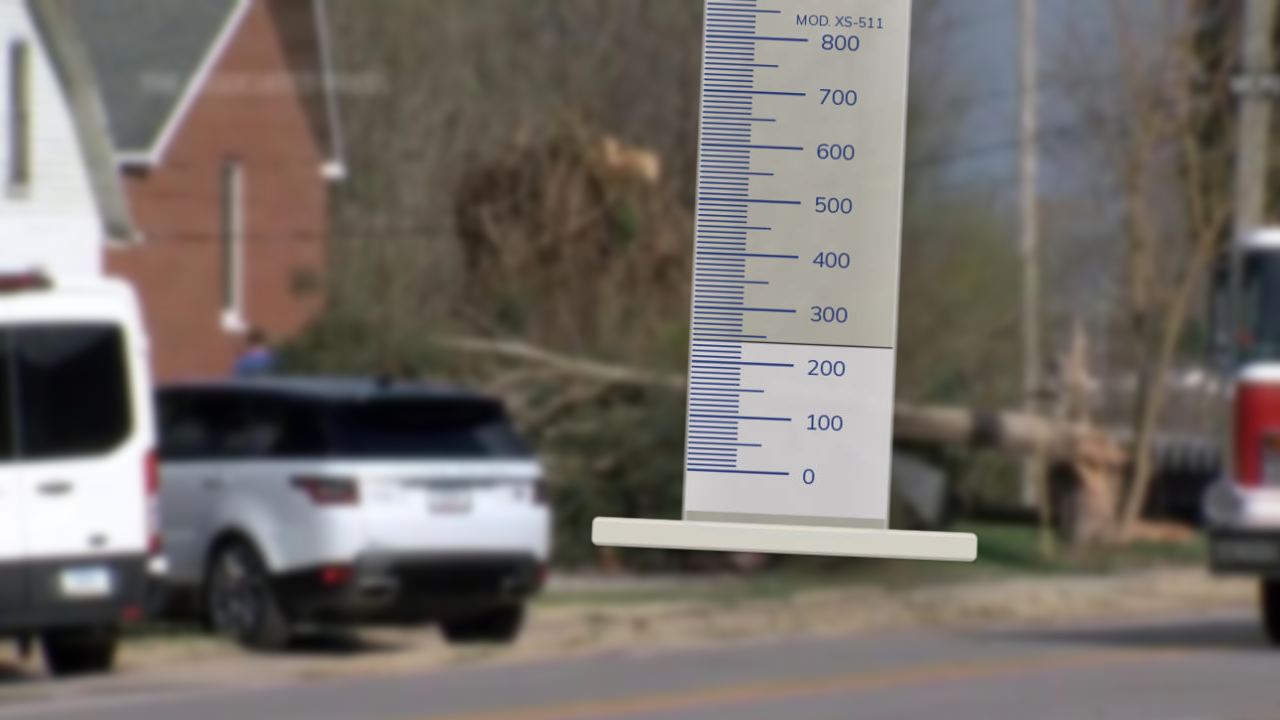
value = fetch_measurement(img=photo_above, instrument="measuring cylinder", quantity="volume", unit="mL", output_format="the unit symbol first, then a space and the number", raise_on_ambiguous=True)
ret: mL 240
